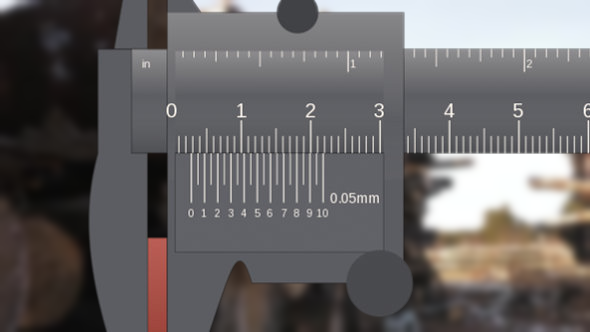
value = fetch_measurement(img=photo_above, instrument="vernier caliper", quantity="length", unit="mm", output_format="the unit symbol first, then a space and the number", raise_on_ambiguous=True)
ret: mm 2.8
